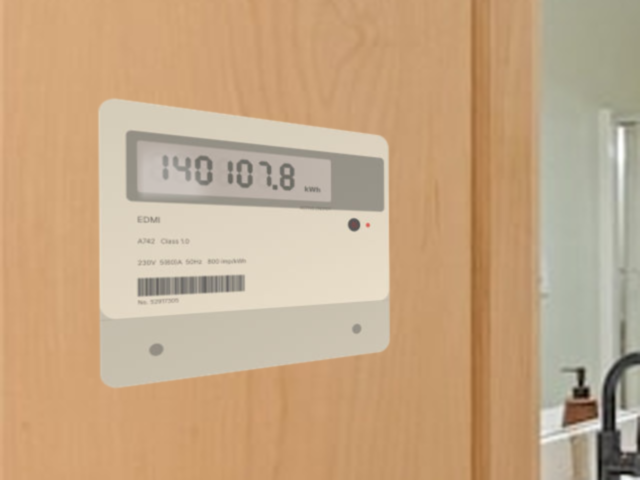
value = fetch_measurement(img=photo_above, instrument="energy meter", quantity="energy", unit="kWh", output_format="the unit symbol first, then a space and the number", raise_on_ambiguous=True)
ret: kWh 140107.8
